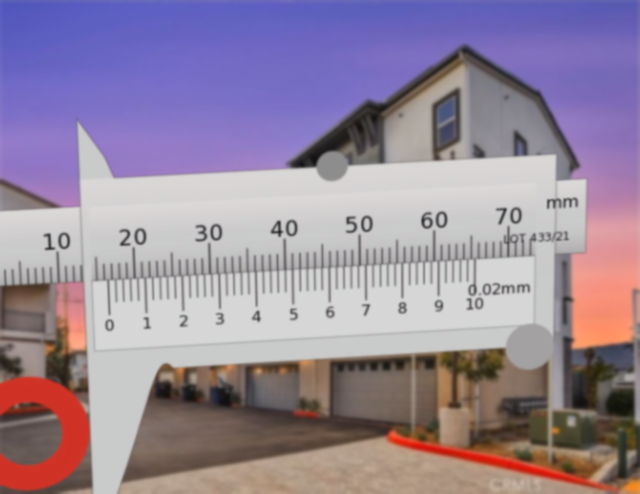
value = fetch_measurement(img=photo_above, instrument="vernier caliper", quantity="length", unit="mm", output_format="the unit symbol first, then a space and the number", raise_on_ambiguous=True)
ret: mm 16.5
